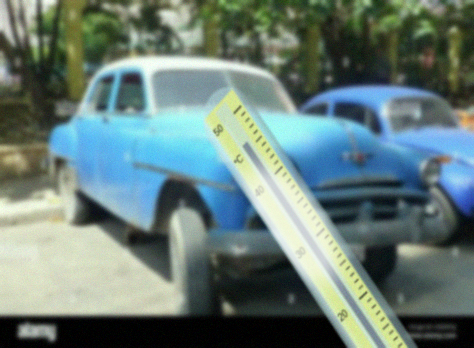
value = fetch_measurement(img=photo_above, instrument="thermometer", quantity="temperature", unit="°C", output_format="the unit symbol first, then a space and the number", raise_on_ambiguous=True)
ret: °C 46
